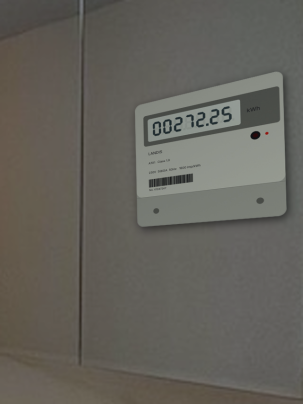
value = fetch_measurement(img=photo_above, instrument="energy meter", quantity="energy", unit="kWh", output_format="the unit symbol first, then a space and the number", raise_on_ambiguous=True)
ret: kWh 272.25
